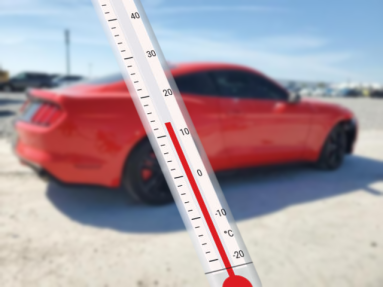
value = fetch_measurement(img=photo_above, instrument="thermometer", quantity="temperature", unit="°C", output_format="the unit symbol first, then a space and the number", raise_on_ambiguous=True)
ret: °C 13
